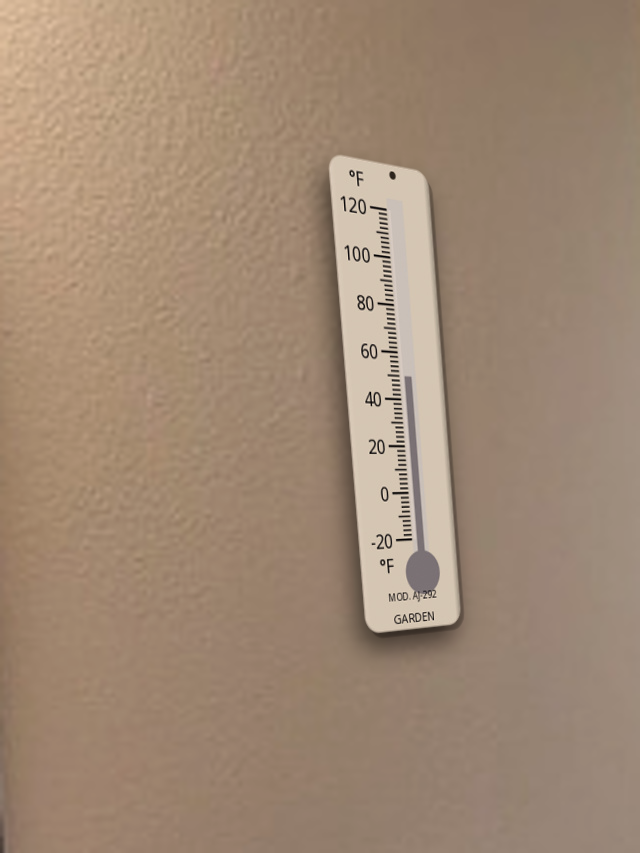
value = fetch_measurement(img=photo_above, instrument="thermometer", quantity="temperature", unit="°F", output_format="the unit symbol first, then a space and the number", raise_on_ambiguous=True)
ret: °F 50
